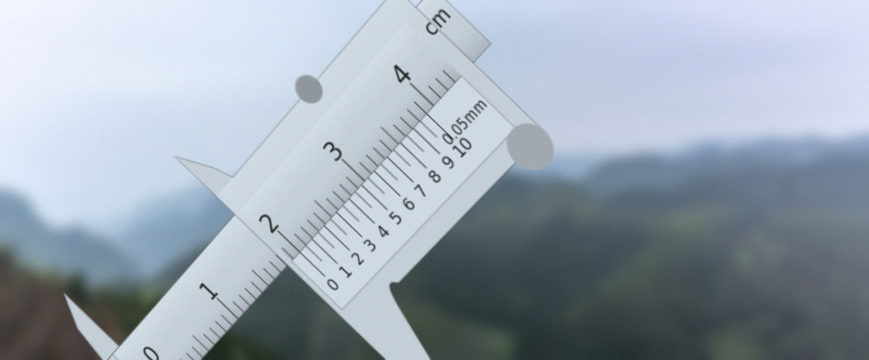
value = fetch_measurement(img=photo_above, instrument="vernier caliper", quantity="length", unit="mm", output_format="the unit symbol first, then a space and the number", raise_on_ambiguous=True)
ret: mm 20.0
